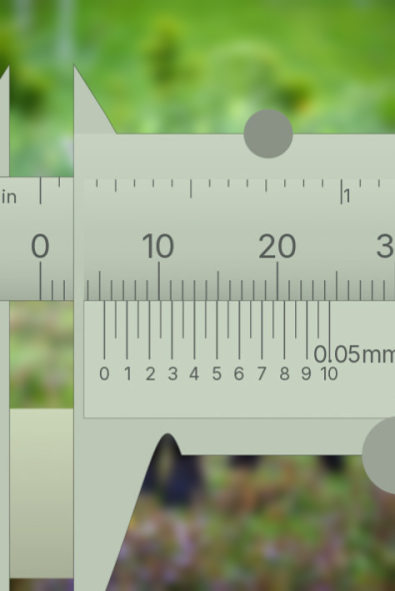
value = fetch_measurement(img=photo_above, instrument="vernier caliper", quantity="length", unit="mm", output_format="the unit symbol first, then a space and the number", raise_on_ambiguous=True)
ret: mm 5.4
